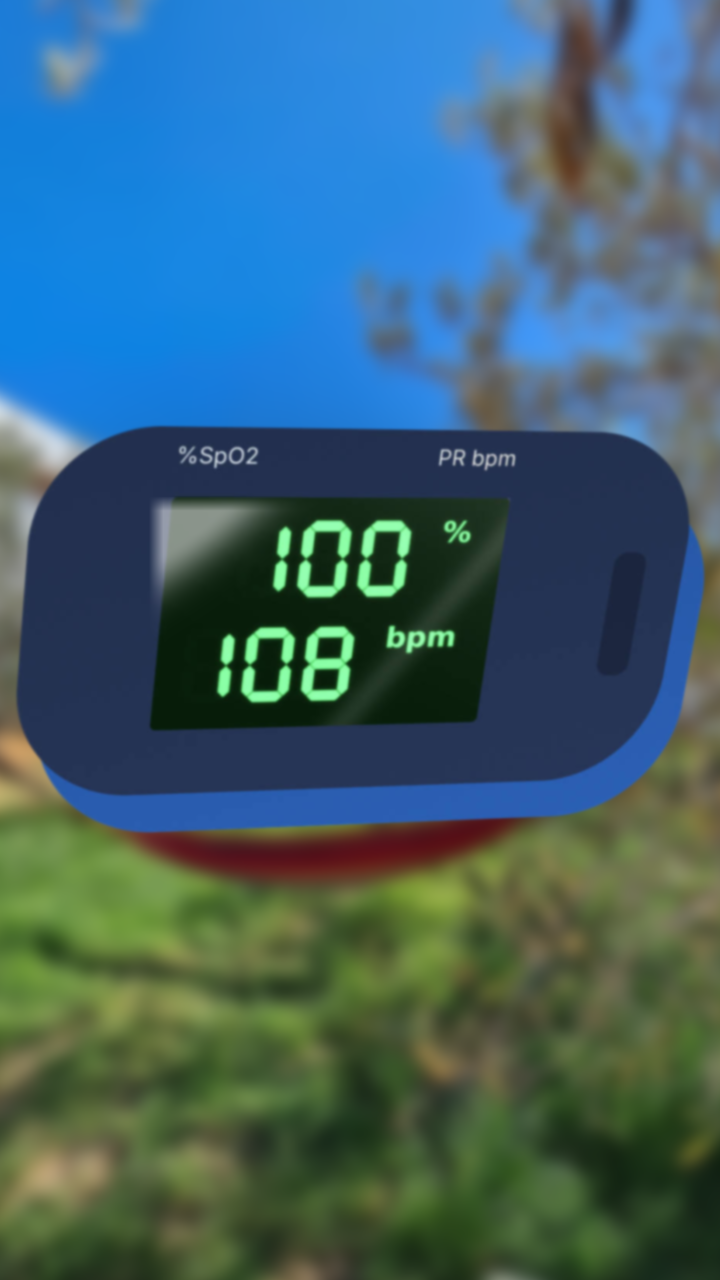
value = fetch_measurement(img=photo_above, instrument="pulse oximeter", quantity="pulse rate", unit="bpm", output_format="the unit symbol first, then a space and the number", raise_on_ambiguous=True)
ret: bpm 108
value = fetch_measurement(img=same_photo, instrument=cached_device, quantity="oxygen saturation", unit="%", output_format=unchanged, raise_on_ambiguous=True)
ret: % 100
